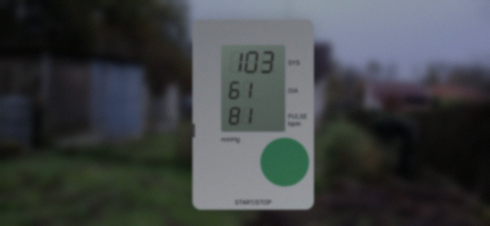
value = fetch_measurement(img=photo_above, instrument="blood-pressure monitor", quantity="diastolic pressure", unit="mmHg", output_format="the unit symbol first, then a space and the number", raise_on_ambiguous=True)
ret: mmHg 61
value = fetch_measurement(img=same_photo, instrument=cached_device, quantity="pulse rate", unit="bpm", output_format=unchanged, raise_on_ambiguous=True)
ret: bpm 81
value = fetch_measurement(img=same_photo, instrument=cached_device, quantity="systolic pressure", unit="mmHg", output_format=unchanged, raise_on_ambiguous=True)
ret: mmHg 103
